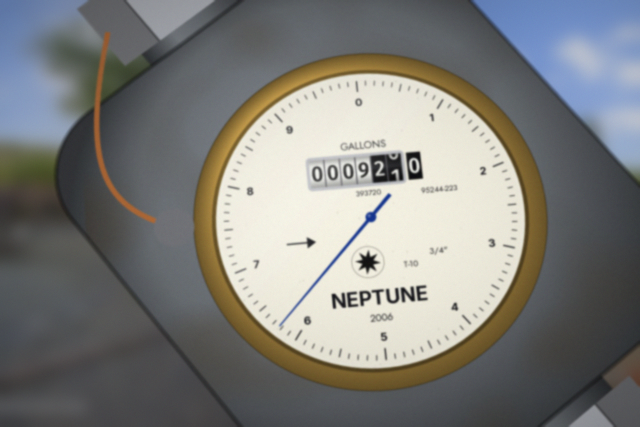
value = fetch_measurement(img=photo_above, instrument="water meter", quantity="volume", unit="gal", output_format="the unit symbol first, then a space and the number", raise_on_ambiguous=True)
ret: gal 9206.2
